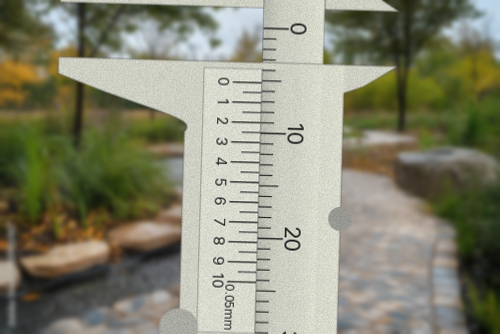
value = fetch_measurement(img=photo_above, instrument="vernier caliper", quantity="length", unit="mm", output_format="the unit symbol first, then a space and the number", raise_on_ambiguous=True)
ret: mm 5.2
